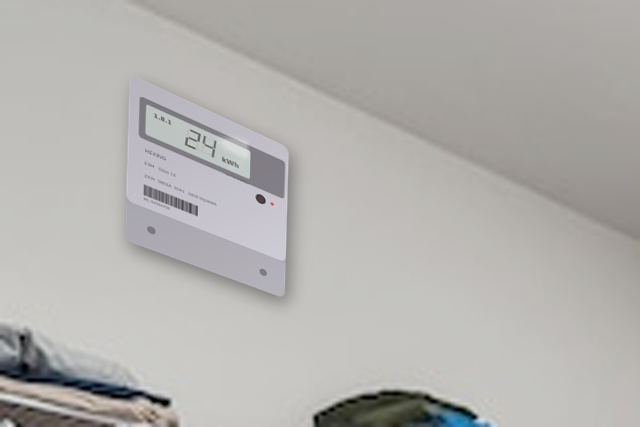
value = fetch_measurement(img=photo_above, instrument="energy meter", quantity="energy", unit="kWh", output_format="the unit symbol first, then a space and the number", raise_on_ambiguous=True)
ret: kWh 24
